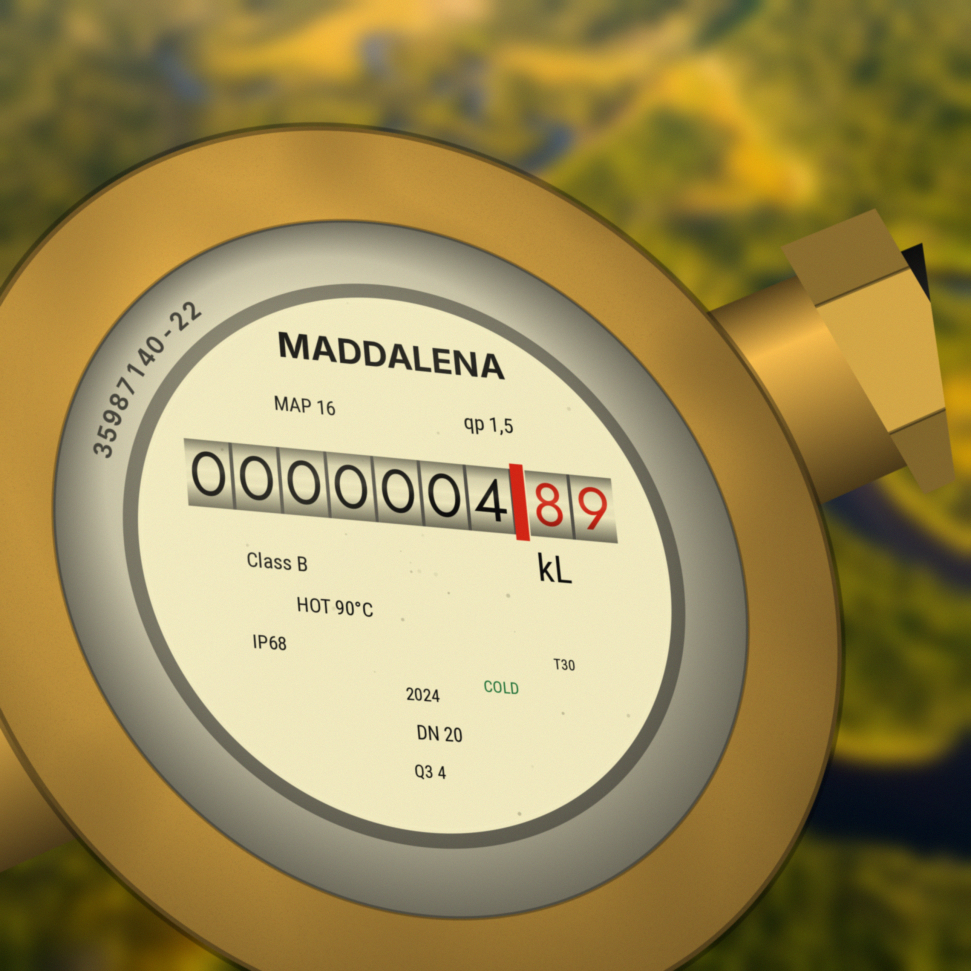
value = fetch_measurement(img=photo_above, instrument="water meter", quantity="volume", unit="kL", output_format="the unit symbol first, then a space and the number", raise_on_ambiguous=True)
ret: kL 4.89
